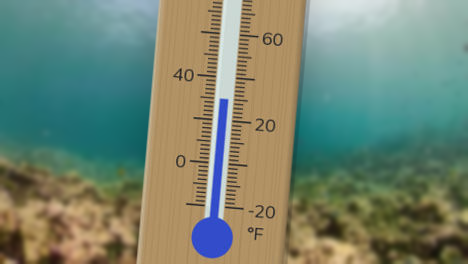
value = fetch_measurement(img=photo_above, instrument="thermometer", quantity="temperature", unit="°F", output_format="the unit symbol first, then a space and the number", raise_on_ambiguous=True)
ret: °F 30
